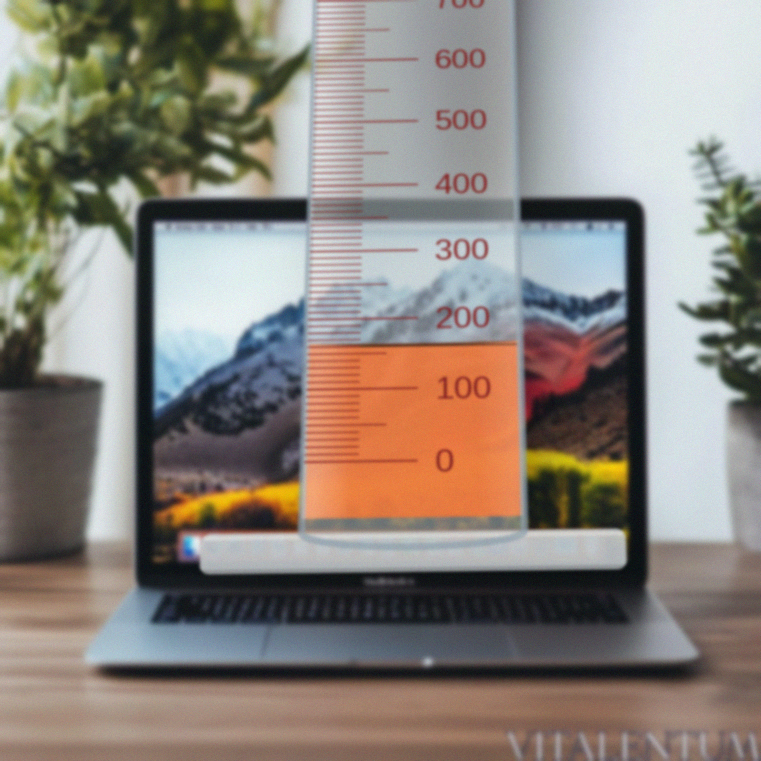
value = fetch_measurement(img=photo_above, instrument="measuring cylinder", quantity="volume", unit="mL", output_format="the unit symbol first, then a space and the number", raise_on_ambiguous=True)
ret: mL 160
